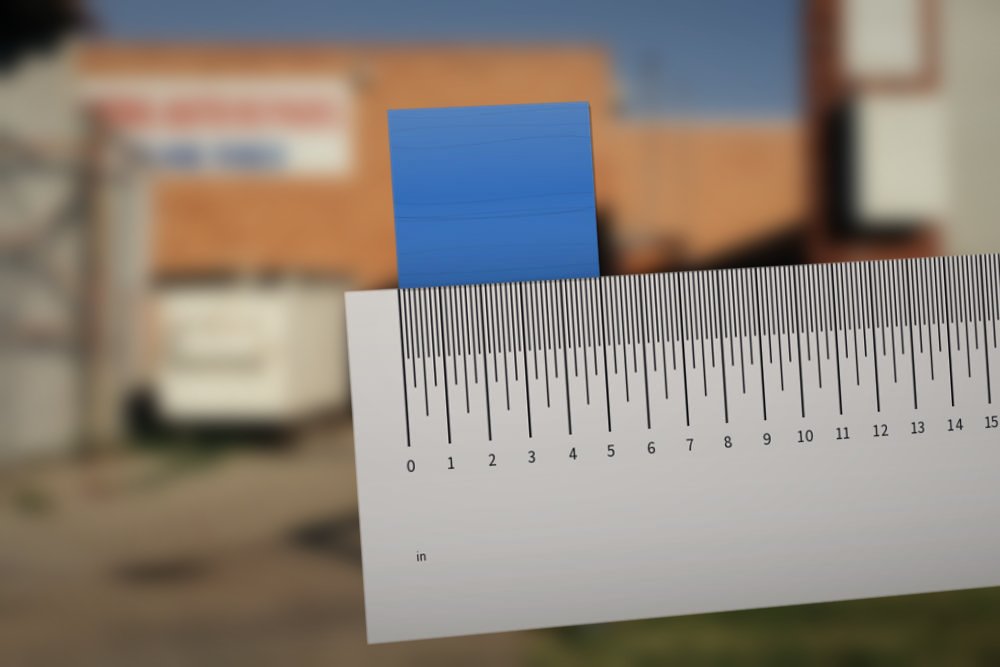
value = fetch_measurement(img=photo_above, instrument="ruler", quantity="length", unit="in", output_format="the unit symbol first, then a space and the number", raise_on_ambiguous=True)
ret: in 5
